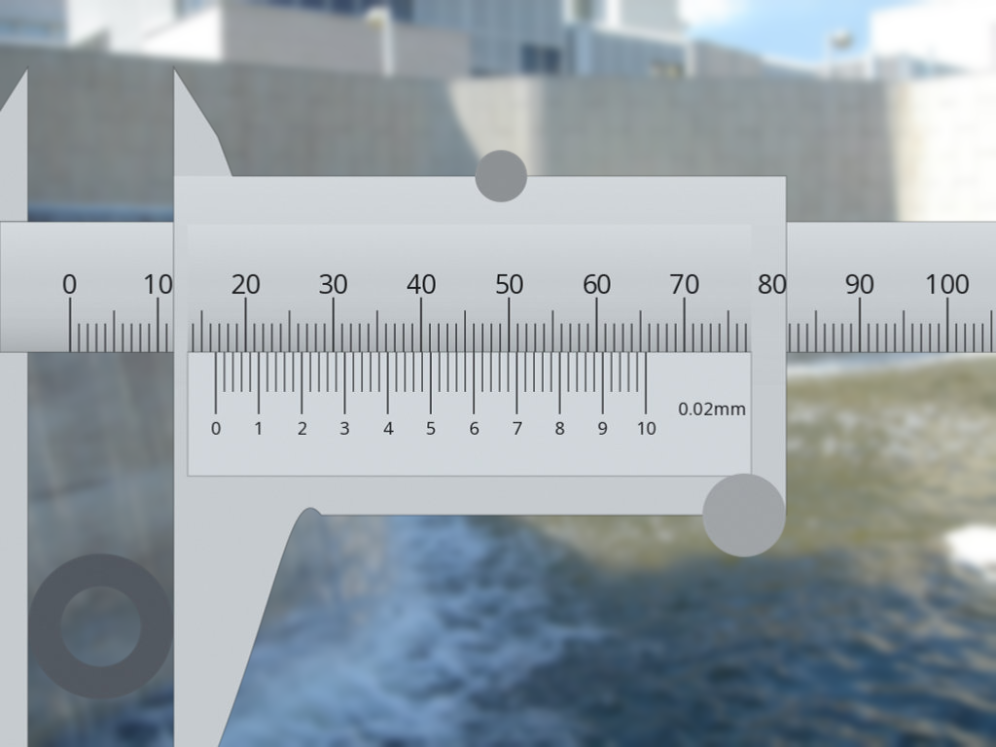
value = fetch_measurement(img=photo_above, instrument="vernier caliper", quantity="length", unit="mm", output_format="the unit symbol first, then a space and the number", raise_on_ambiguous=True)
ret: mm 16.6
